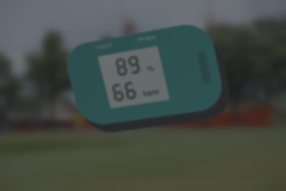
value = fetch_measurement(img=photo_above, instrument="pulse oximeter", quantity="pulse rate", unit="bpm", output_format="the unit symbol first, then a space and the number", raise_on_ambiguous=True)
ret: bpm 66
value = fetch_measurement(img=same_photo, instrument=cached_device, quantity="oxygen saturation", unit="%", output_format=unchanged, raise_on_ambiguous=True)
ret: % 89
